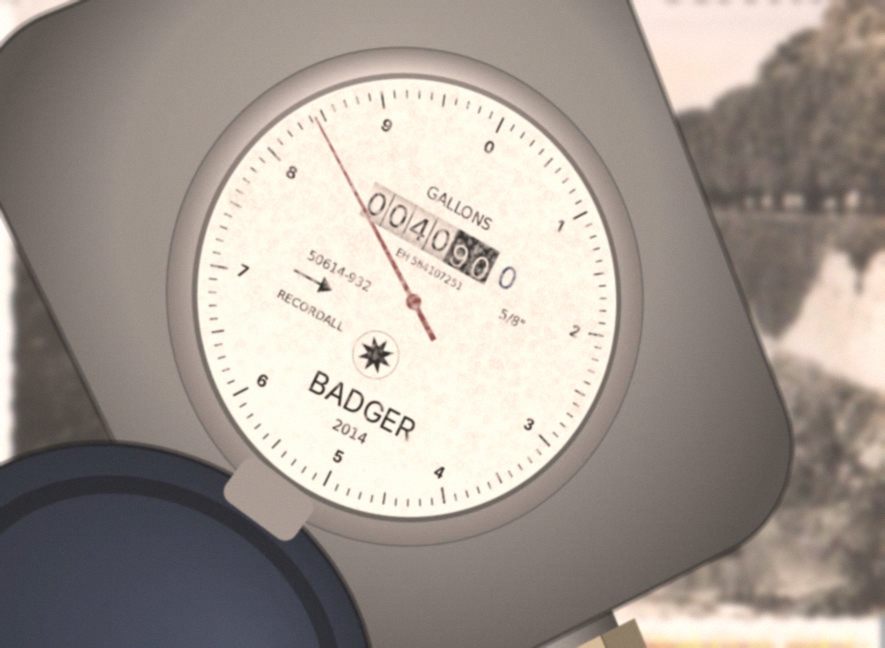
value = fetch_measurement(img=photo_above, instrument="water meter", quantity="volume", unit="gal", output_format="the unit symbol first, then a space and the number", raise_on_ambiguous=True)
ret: gal 40898.4
